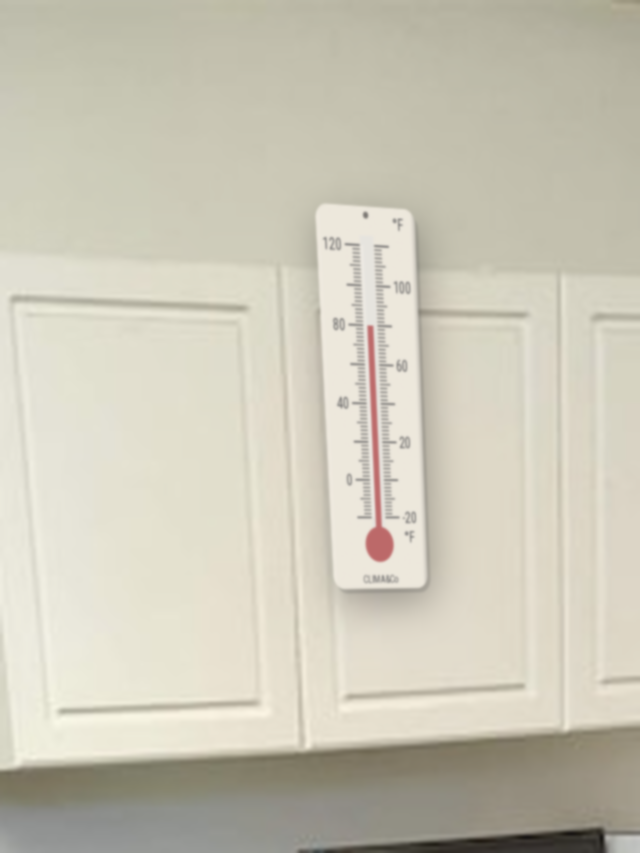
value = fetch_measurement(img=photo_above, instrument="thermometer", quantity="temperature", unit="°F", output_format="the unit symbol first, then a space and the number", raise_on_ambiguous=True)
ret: °F 80
